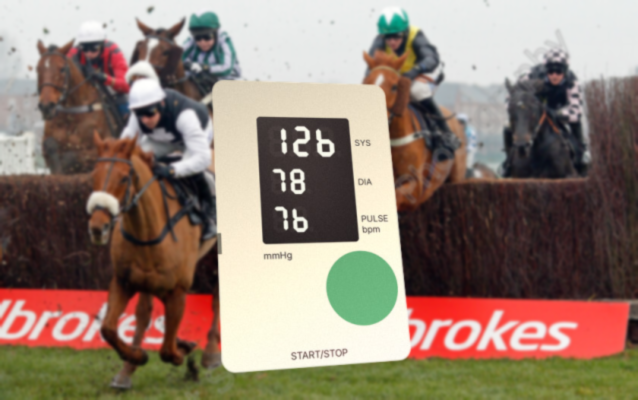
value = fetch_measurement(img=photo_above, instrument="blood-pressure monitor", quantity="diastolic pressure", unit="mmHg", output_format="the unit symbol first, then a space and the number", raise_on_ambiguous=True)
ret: mmHg 78
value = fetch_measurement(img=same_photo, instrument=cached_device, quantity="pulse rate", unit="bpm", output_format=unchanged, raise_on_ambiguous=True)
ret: bpm 76
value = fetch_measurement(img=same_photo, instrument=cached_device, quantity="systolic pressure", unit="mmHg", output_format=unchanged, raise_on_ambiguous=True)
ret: mmHg 126
